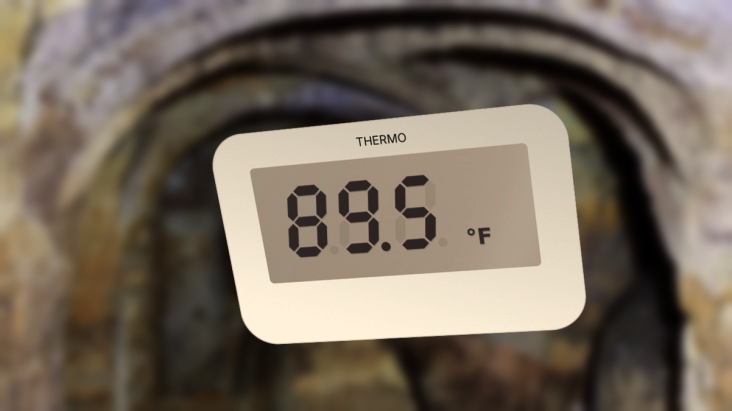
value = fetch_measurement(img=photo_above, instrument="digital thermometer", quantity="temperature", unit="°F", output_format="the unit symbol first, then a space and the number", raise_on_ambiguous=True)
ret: °F 89.5
